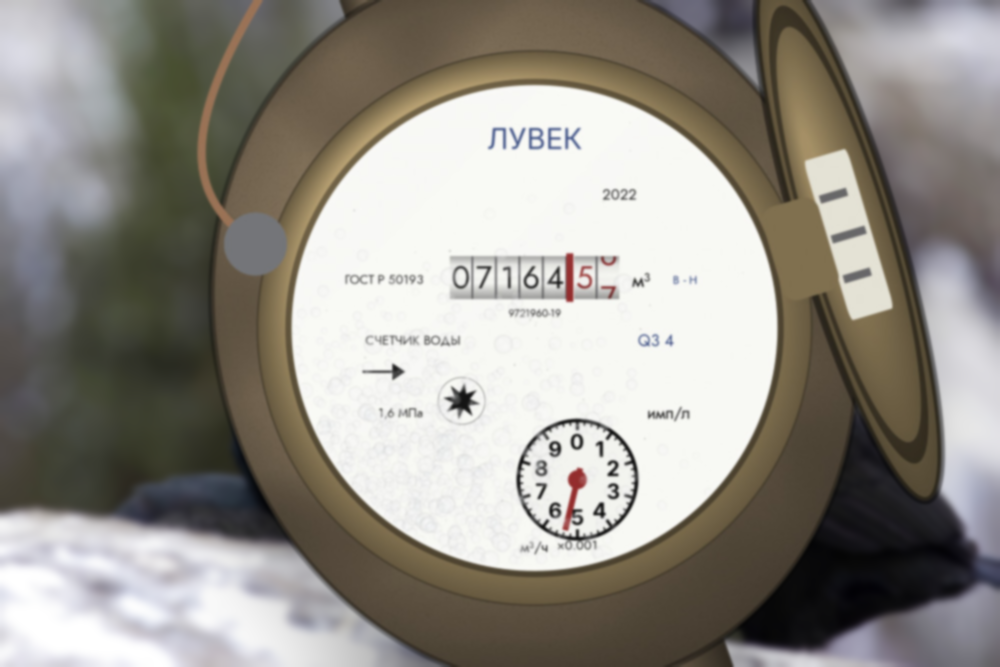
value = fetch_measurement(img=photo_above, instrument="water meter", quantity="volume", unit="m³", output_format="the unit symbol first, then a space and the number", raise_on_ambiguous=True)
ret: m³ 7164.565
